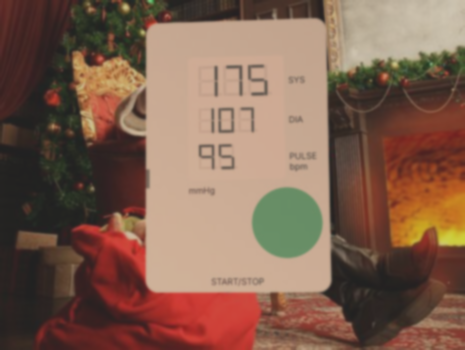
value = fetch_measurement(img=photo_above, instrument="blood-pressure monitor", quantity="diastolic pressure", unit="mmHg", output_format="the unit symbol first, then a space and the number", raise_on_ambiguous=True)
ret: mmHg 107
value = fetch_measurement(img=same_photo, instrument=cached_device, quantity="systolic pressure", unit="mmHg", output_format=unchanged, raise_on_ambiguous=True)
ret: mmHg 175
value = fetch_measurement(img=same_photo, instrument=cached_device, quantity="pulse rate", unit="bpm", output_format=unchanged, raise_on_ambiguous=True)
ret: bpm 95
